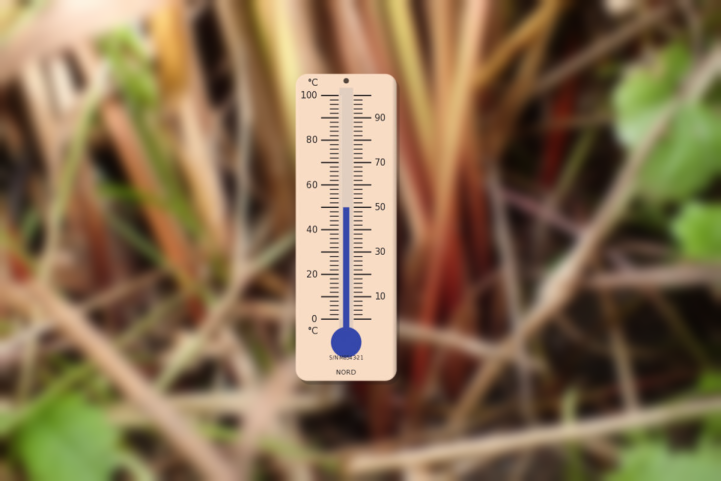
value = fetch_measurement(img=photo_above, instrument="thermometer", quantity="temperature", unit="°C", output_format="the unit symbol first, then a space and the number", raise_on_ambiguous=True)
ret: °C 50
